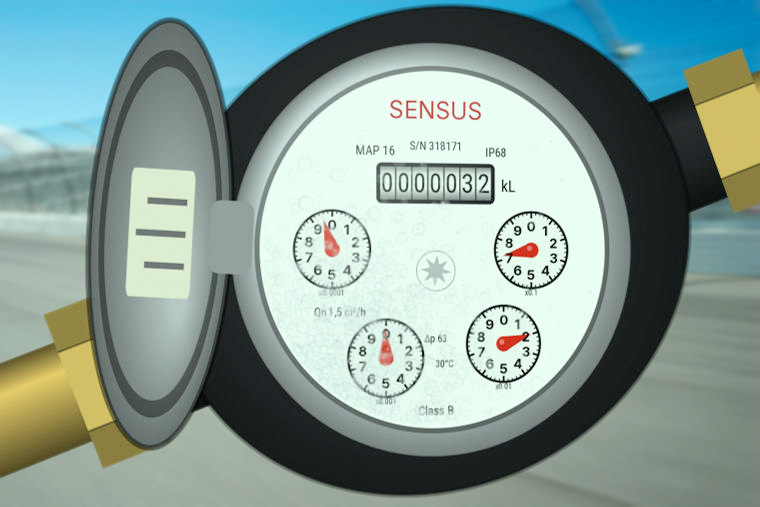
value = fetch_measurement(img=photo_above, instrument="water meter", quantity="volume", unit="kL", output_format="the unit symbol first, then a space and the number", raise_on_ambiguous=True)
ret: kL 32.7199
